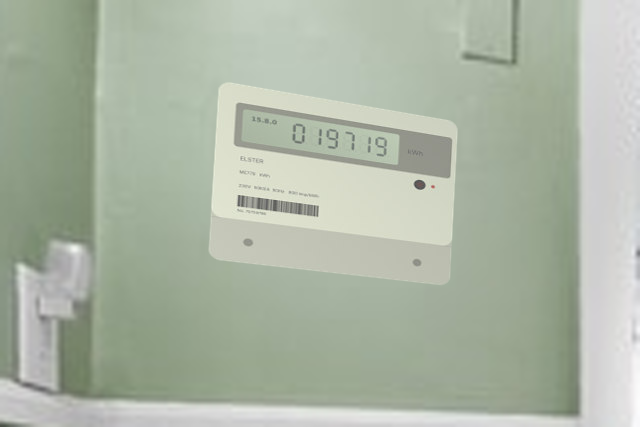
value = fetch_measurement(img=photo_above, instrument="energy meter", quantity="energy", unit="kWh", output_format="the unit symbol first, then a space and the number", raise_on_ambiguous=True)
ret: kWh 19719
